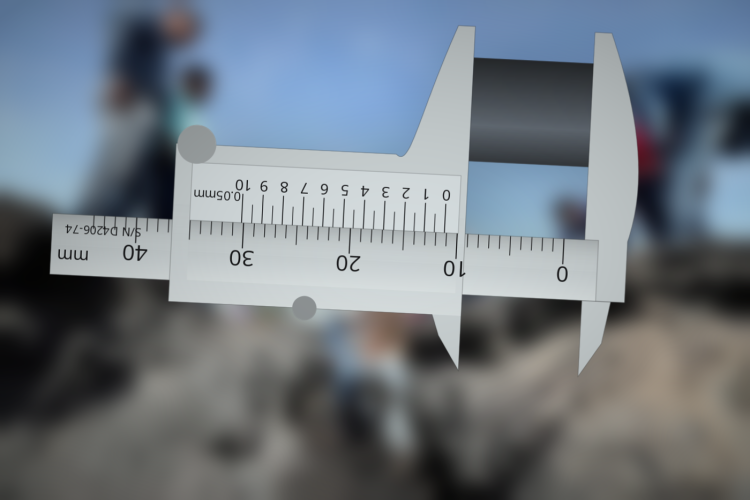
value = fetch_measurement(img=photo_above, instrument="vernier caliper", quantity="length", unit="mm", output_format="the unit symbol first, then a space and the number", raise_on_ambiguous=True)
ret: mm 11.2
